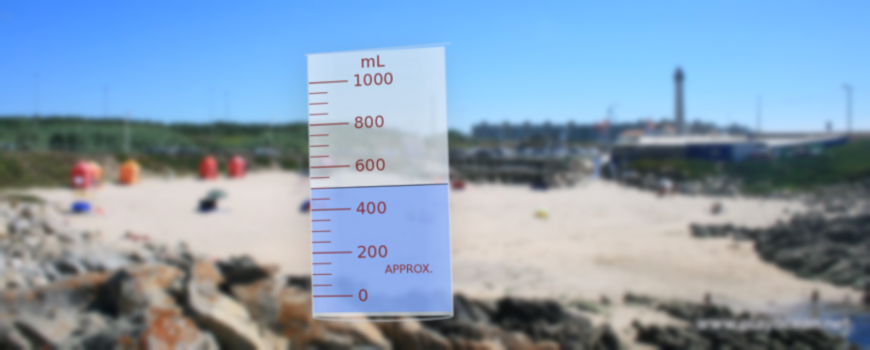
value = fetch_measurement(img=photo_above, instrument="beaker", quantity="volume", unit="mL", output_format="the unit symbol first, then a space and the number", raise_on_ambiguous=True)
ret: mL 500
